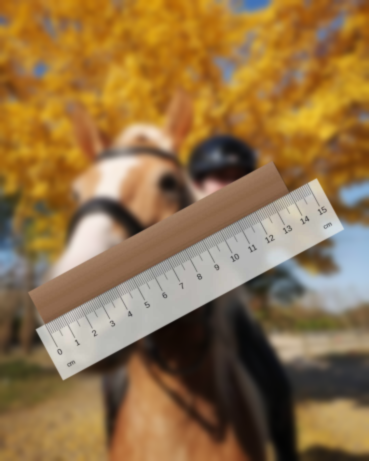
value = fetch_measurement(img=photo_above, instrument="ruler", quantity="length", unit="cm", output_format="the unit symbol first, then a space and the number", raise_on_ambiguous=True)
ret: cm 14
